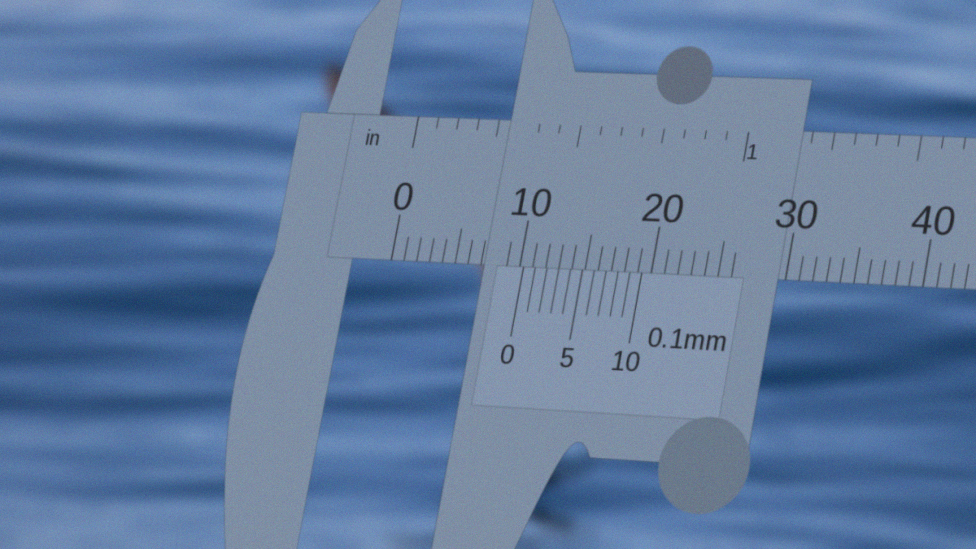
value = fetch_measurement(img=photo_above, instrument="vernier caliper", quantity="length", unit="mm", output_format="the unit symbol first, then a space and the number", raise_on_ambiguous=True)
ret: mm 10.3
